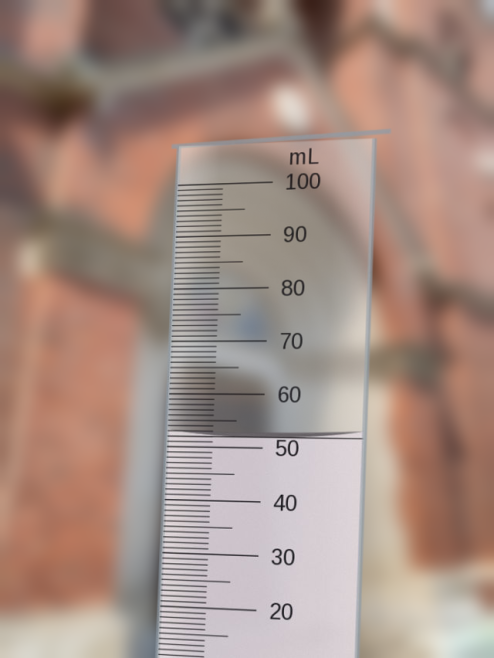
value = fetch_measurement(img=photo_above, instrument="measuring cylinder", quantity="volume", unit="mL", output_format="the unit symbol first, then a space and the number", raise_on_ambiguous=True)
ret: mL 52
